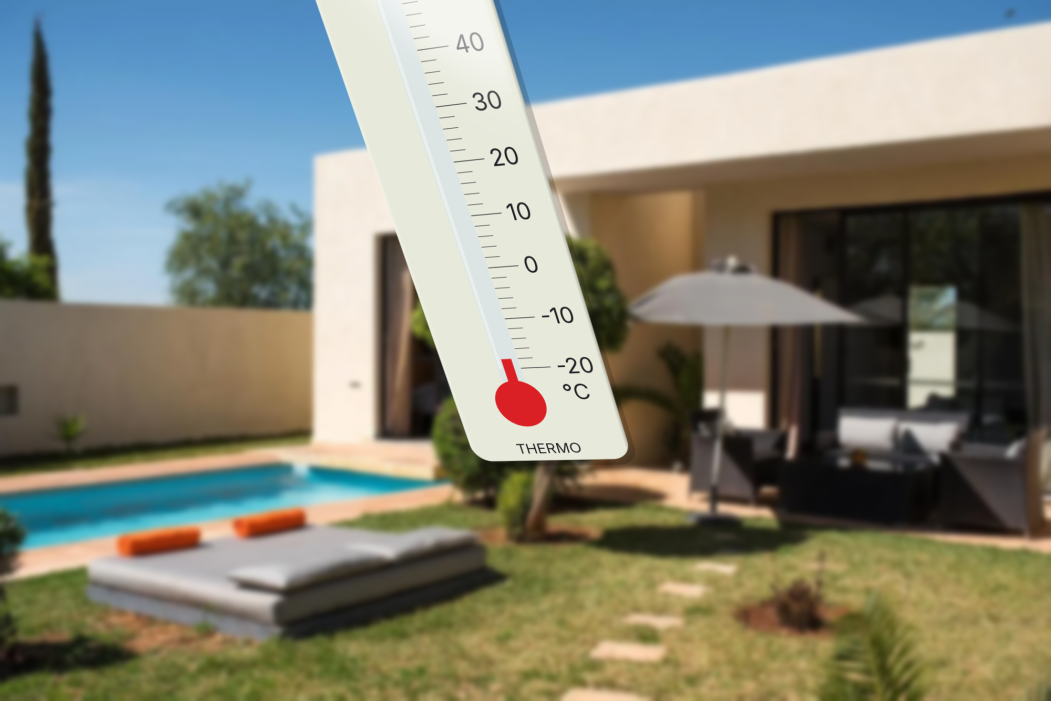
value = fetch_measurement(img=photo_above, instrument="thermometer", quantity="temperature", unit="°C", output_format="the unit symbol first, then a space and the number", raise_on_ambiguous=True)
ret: °C -18
